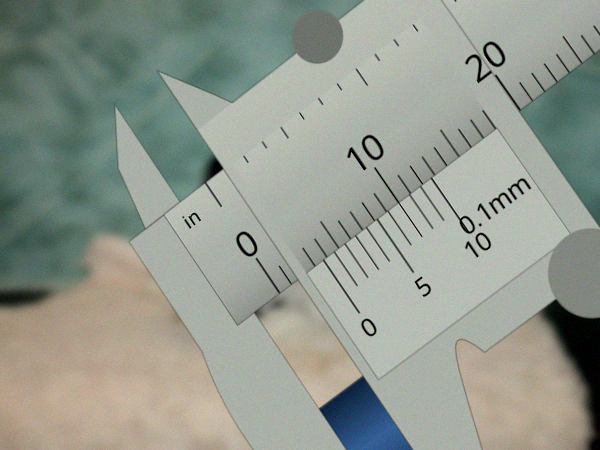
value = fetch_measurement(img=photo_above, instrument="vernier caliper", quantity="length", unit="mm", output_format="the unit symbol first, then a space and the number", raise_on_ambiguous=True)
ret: mm 3.7
